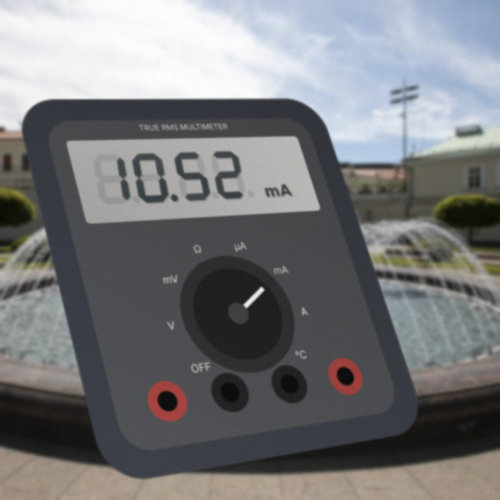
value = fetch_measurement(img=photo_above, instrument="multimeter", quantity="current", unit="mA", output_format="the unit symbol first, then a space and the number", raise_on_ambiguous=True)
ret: mA 10.52
